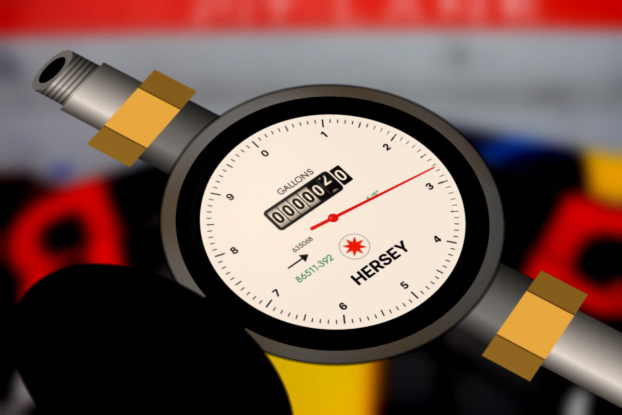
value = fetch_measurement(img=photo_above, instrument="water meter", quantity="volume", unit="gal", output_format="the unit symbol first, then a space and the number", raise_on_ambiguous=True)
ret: gal 22.7
